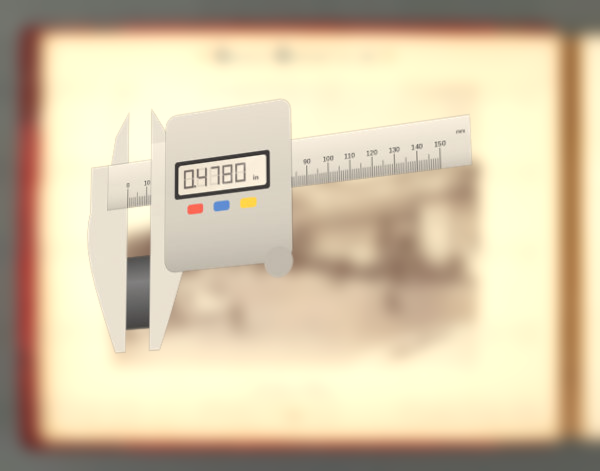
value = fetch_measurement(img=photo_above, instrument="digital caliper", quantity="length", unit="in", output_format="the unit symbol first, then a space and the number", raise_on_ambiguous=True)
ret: in 0.4780
